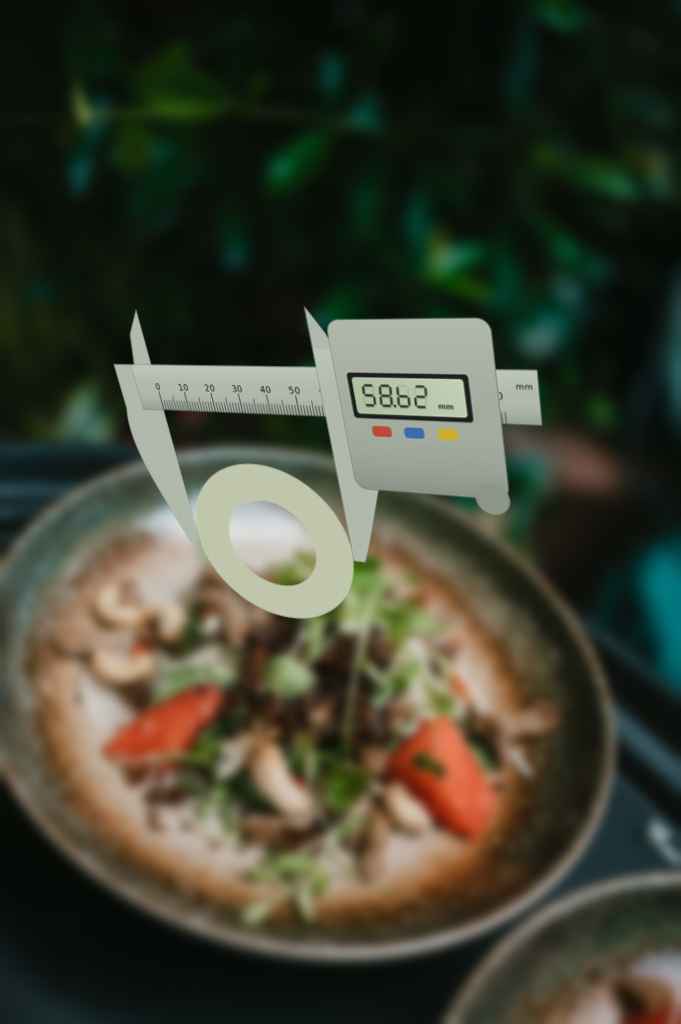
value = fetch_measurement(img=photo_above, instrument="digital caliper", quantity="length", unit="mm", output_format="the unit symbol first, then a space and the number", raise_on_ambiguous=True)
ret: mm 58.62
